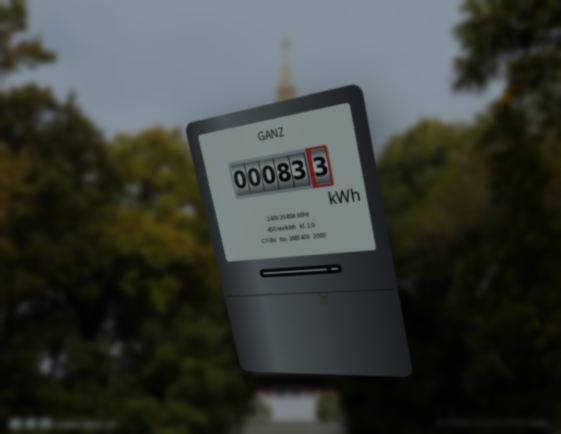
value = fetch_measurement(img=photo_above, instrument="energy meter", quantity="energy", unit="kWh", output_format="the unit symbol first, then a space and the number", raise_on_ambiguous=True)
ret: kWh 83.3
